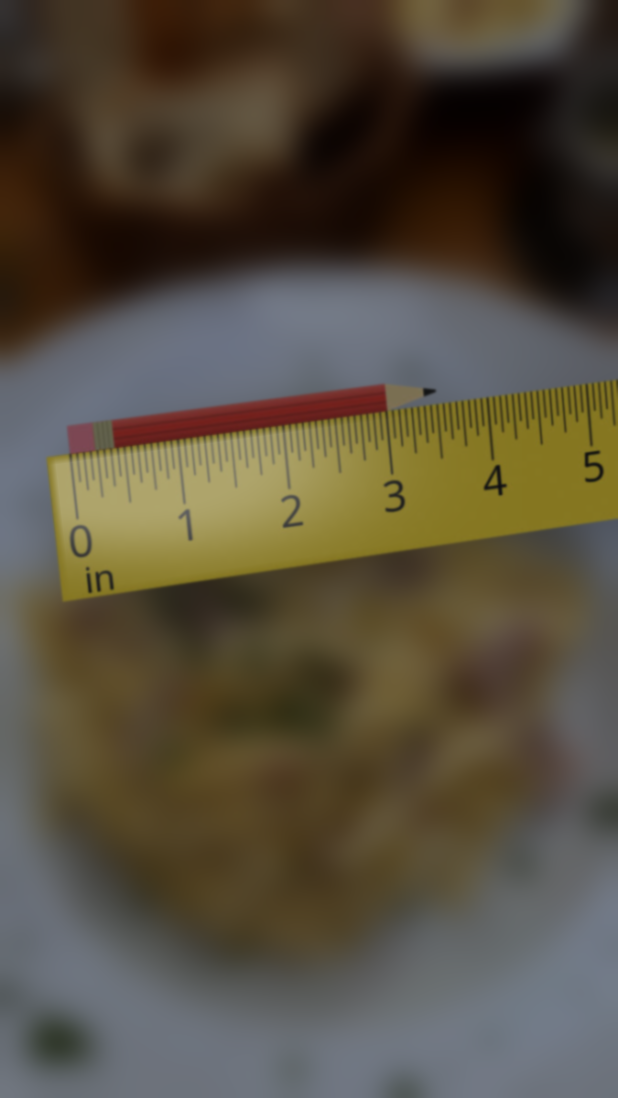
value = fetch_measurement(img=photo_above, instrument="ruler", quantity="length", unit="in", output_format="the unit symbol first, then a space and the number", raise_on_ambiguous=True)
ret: in 3.5
